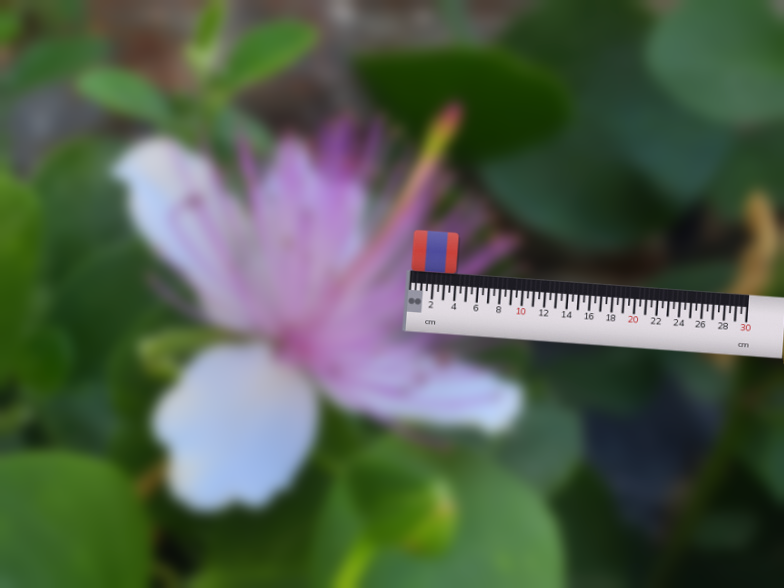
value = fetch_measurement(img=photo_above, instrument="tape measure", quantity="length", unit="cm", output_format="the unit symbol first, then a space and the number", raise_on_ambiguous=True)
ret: cm 4
